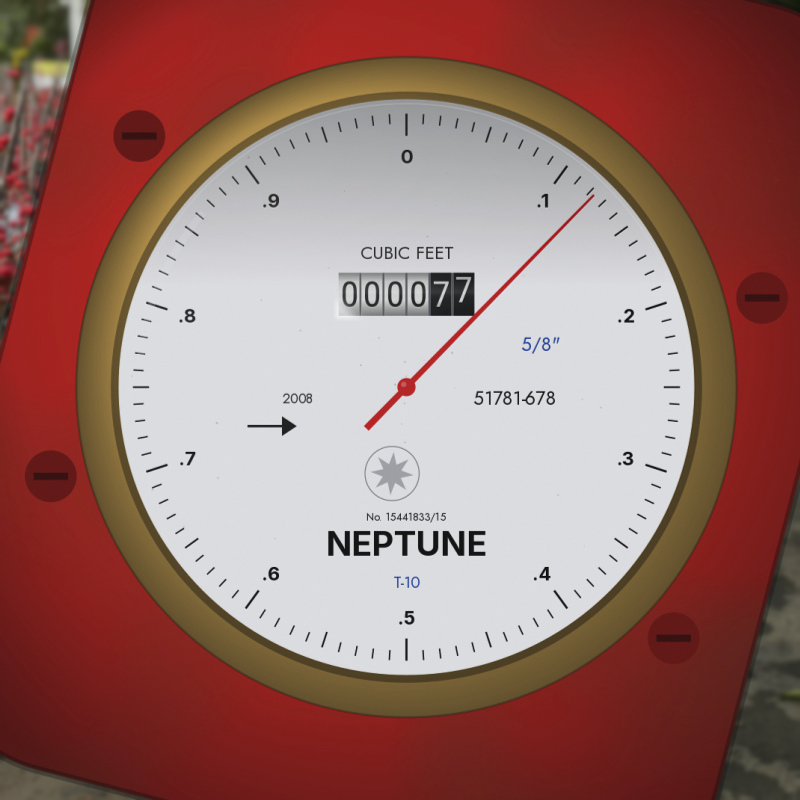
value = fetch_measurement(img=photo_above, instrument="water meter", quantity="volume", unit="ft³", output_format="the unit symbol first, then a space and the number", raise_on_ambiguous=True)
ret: ft³ 77.12
